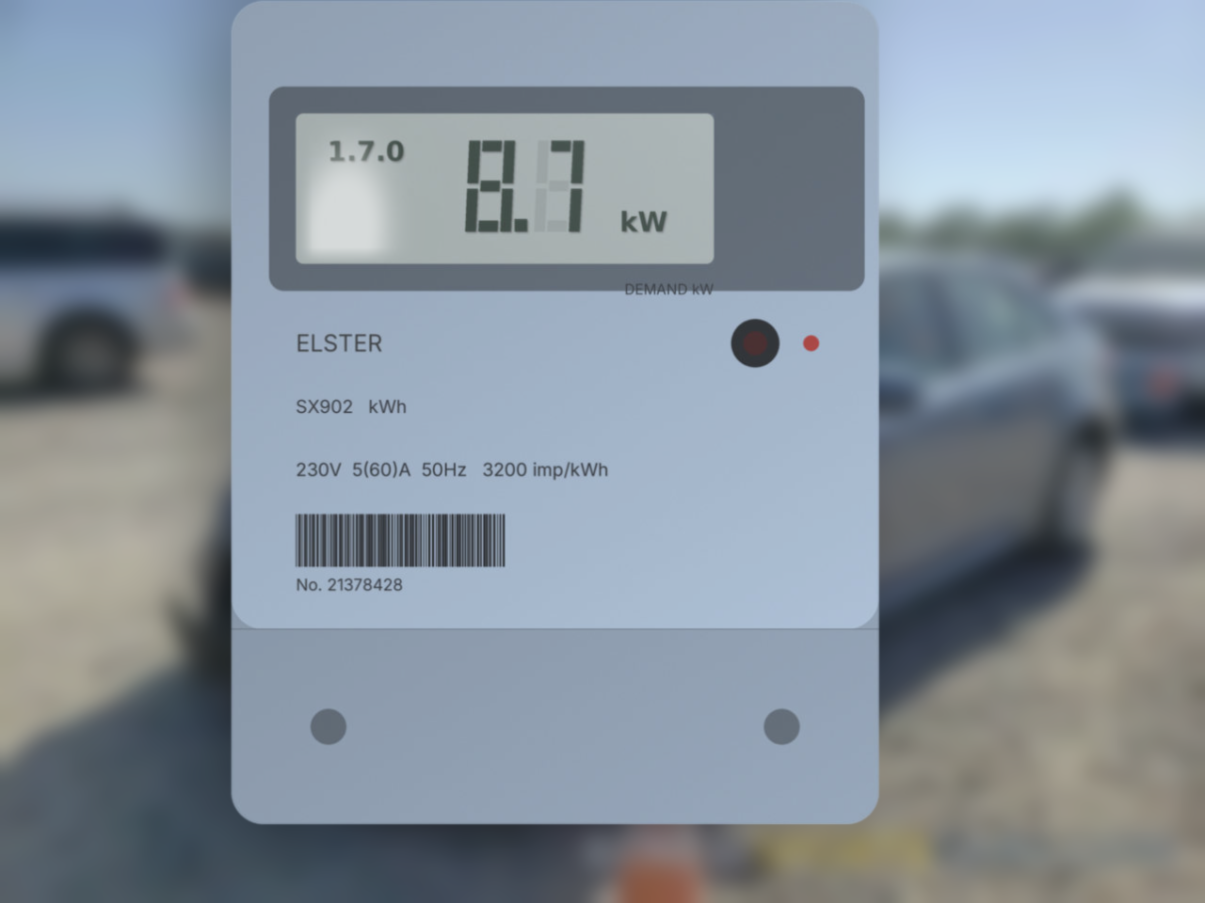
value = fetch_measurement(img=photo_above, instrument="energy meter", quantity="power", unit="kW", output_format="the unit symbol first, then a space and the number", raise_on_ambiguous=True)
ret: kW 8.7
